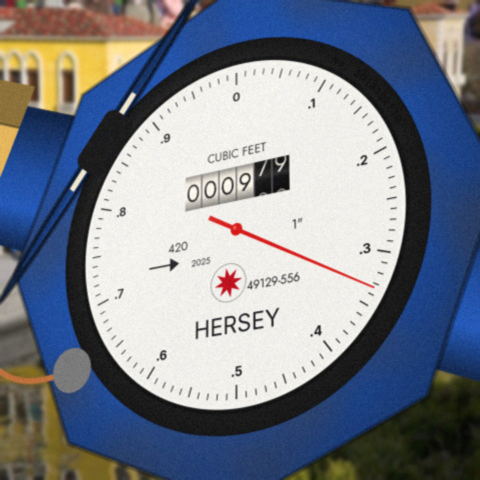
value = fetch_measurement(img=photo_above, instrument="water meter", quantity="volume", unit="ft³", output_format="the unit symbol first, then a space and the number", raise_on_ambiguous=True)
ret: ft³ 979.33
